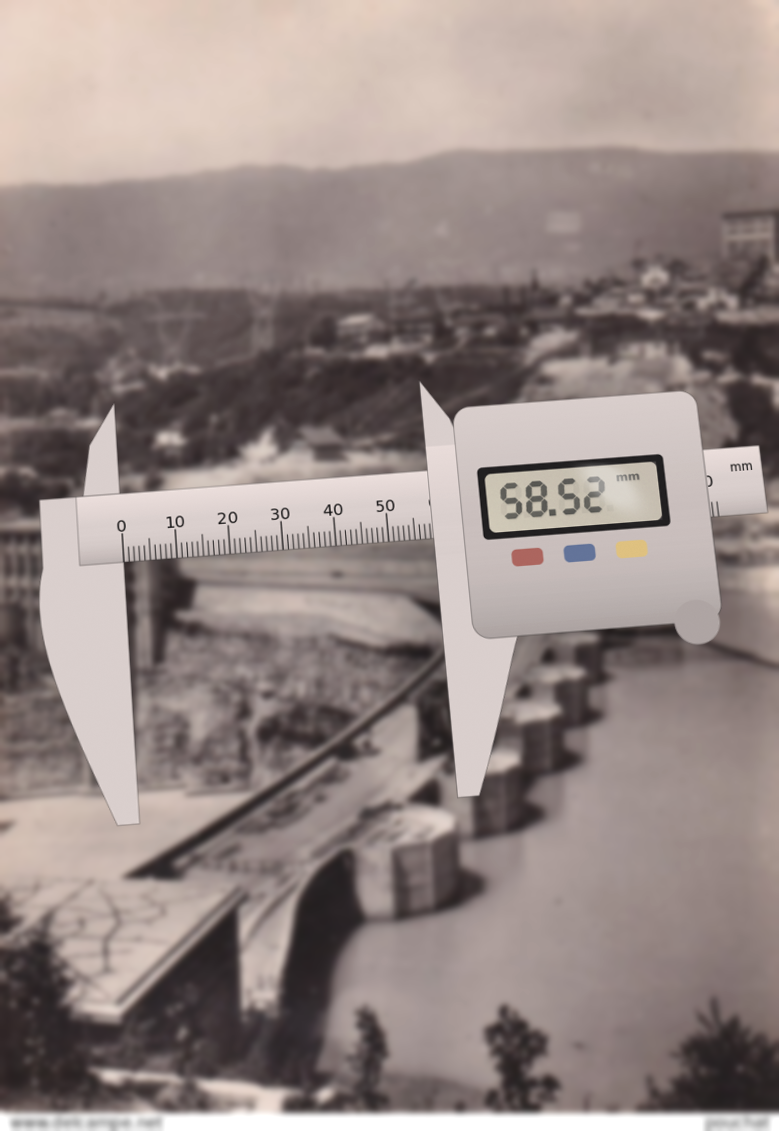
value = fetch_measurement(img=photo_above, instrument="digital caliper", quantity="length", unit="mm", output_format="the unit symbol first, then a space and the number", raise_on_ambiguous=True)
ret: mm 58.52
